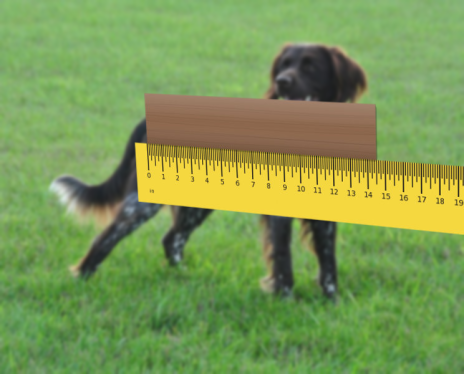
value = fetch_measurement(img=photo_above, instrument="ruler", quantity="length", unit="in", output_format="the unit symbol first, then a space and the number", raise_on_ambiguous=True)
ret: in 14.5
